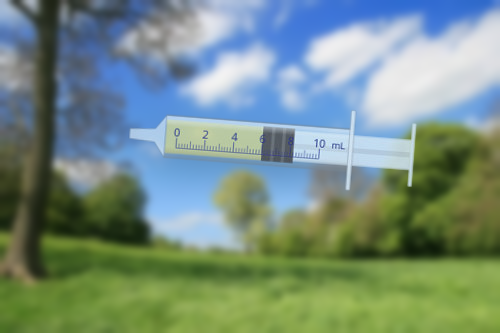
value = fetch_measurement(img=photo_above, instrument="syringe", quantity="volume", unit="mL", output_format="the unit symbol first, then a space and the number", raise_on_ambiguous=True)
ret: mL 6
